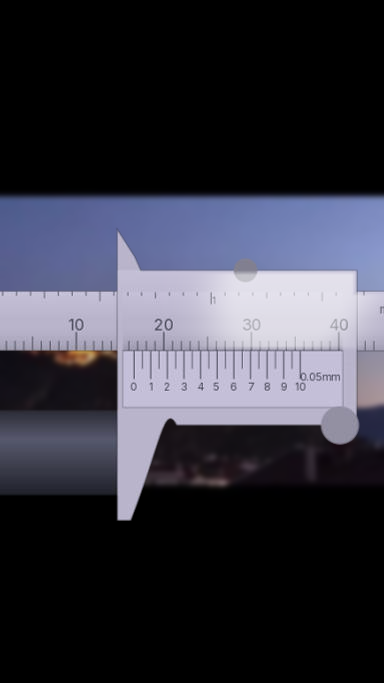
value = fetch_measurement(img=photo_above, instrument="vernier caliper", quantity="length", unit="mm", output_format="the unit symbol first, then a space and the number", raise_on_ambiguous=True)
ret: mm 16.6
